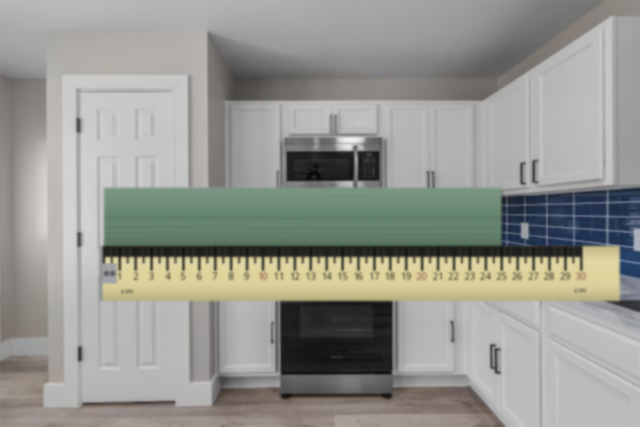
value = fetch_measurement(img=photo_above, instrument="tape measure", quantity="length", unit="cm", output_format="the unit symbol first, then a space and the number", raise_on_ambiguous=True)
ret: cm 25
